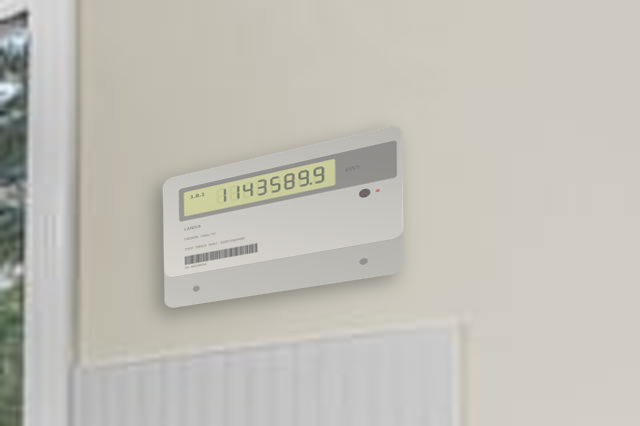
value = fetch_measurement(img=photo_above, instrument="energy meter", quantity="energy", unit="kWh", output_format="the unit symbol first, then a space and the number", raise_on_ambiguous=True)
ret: kWh 1143589.9
